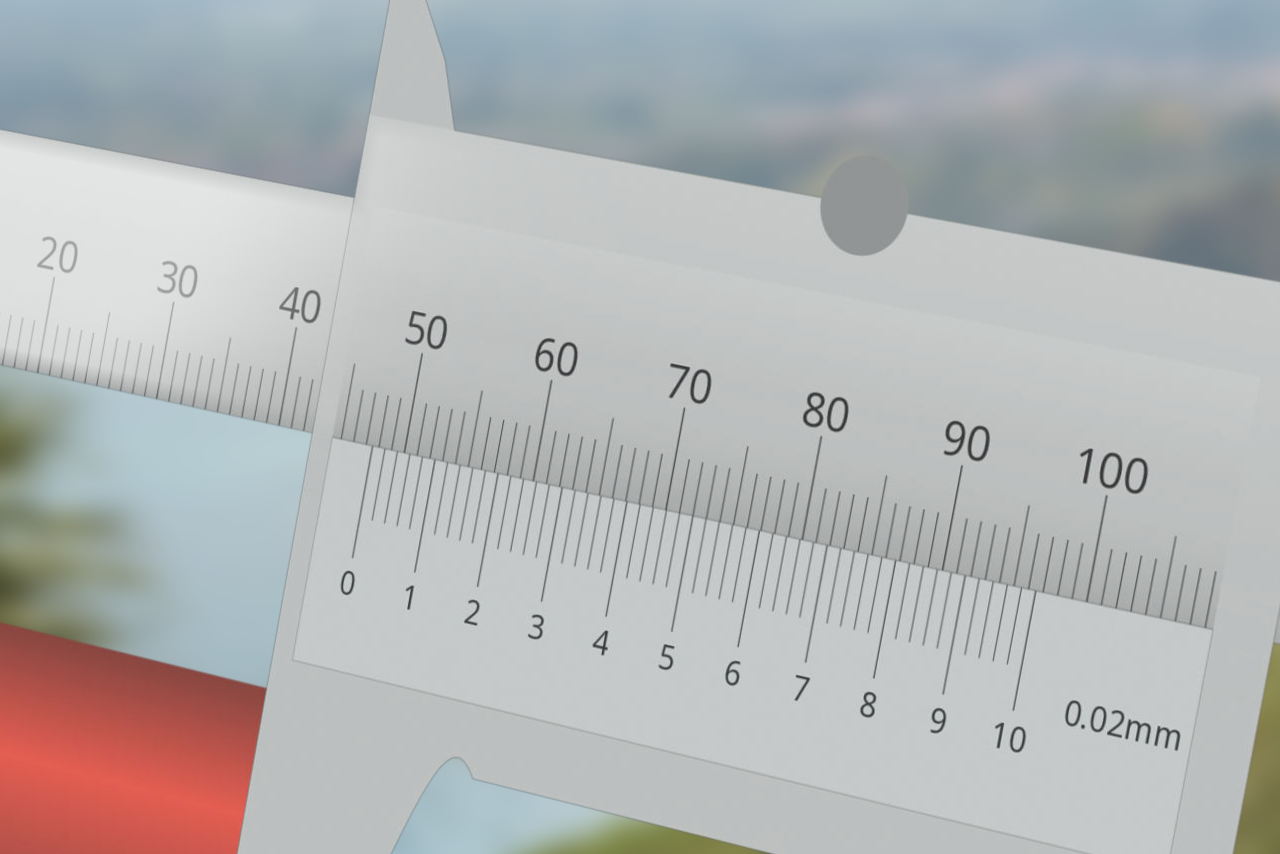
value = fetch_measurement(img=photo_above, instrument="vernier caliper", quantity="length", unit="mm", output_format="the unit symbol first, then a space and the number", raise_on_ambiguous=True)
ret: mm 47.5
